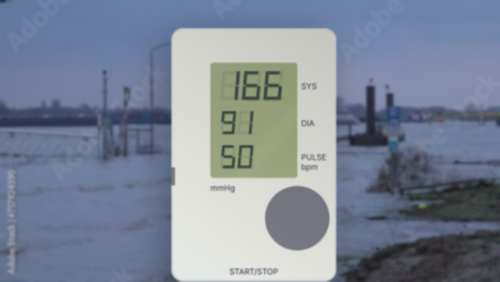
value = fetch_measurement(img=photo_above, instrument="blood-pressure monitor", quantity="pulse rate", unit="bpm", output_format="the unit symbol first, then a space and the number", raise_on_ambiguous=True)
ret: bpm 50
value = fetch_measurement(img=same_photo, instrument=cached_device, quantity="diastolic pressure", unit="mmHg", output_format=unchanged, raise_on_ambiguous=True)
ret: mmHg 91
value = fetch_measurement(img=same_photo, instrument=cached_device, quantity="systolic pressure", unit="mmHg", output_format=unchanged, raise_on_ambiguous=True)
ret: mmHg 166
